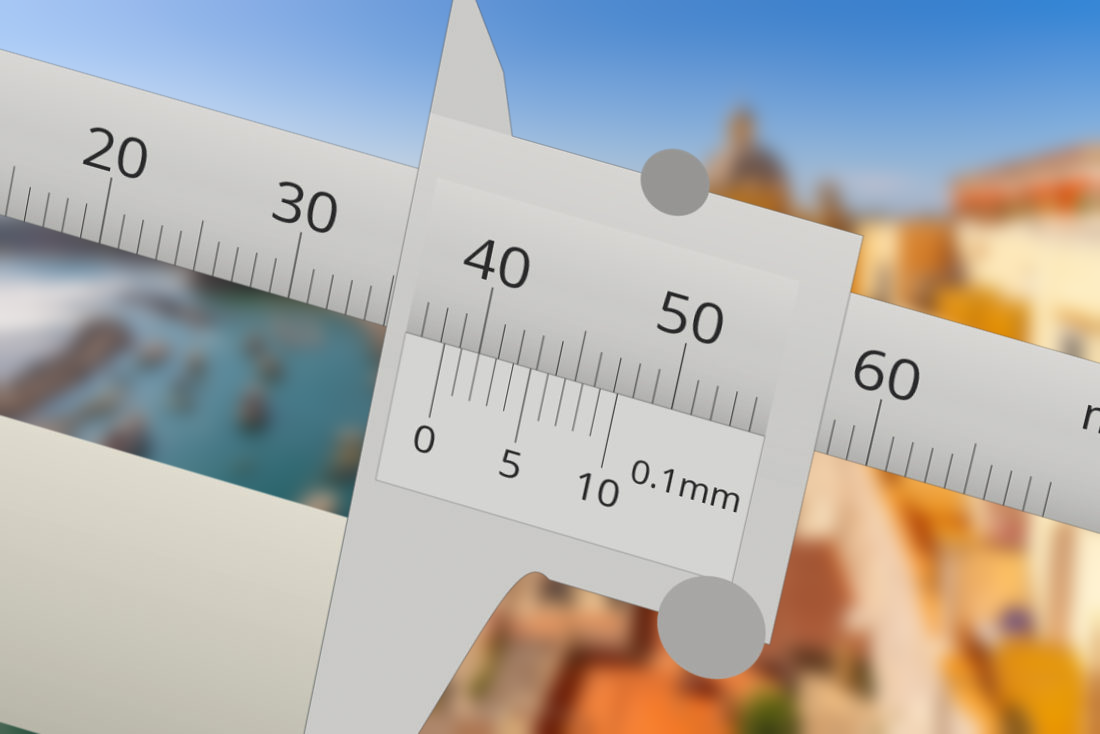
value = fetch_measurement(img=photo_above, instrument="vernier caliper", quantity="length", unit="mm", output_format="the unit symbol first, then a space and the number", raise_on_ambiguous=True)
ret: mm 38.2
